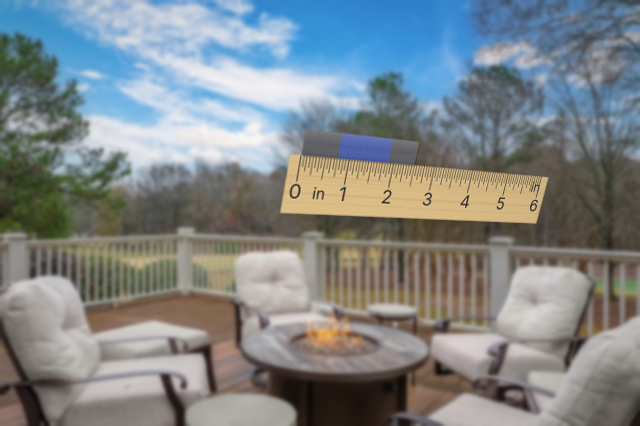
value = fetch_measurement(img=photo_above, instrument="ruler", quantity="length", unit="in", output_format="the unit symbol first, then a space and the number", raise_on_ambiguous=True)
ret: in 2.5
